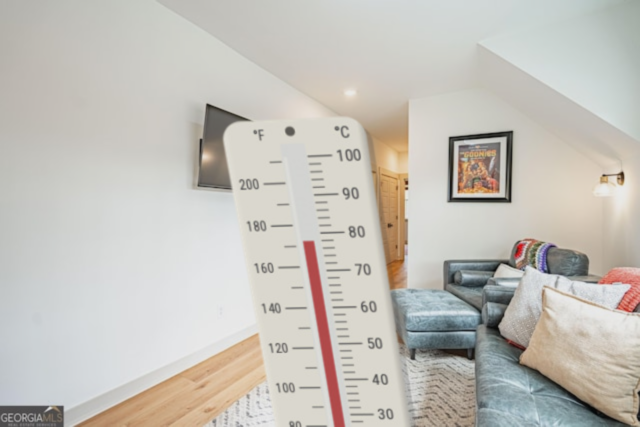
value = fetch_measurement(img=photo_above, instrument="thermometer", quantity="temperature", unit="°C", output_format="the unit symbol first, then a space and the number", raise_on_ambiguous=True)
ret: °C 78
